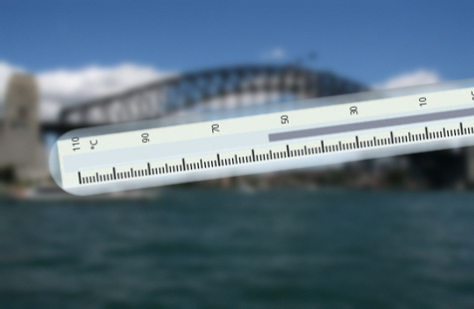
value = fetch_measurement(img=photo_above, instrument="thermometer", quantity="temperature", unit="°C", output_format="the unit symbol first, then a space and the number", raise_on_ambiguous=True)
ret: °C 55
